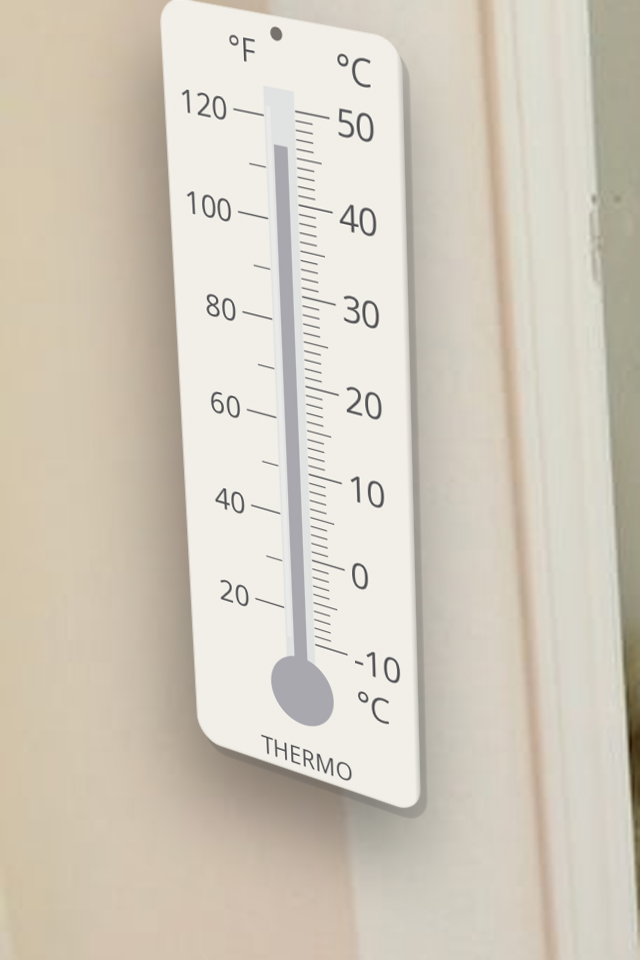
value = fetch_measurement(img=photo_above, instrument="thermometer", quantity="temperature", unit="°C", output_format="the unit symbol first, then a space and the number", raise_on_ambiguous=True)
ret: °C 46
